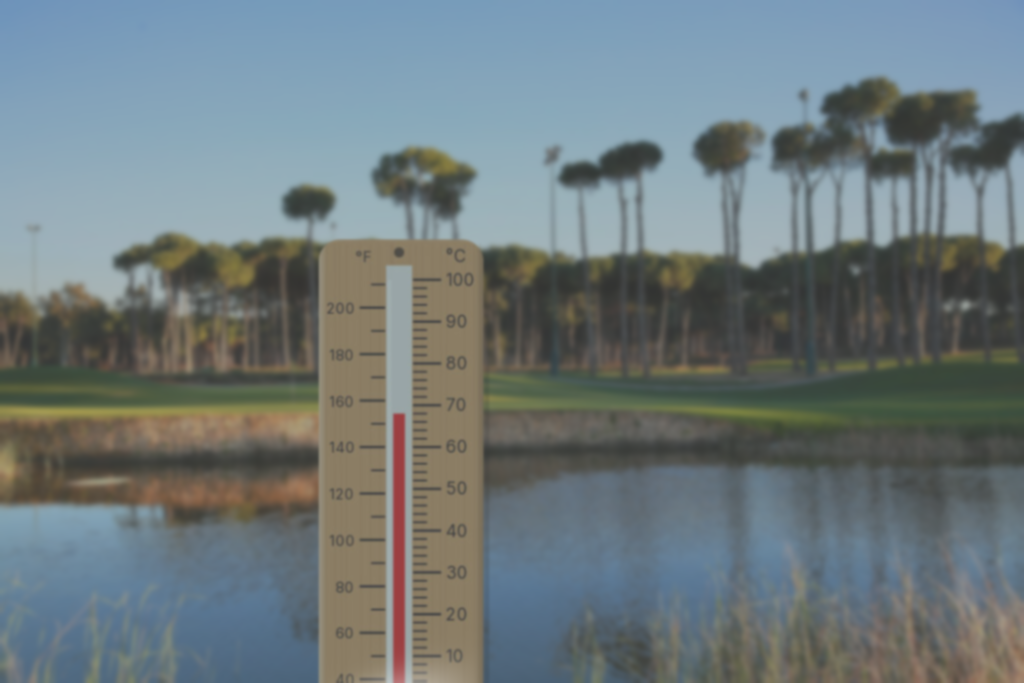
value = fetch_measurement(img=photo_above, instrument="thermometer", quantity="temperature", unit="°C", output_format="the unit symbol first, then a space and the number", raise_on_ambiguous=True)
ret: °C 68
